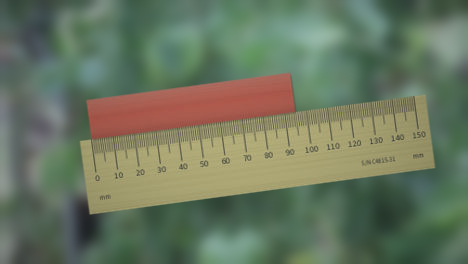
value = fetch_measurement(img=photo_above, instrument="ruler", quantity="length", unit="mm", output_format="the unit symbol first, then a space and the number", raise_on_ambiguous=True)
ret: mm 95
